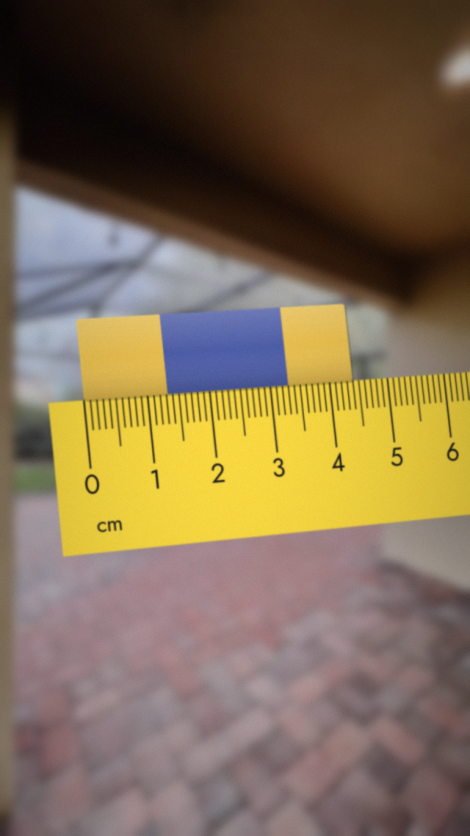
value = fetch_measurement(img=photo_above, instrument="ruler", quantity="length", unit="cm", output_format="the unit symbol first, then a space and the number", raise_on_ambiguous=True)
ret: cm 4.4
